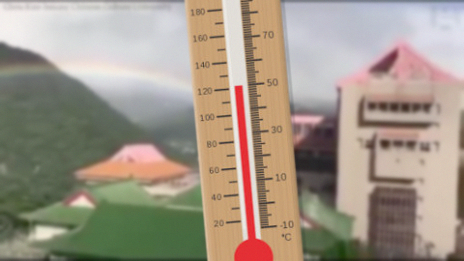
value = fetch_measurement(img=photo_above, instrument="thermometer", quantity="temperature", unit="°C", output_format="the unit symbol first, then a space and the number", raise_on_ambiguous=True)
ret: °C 50
